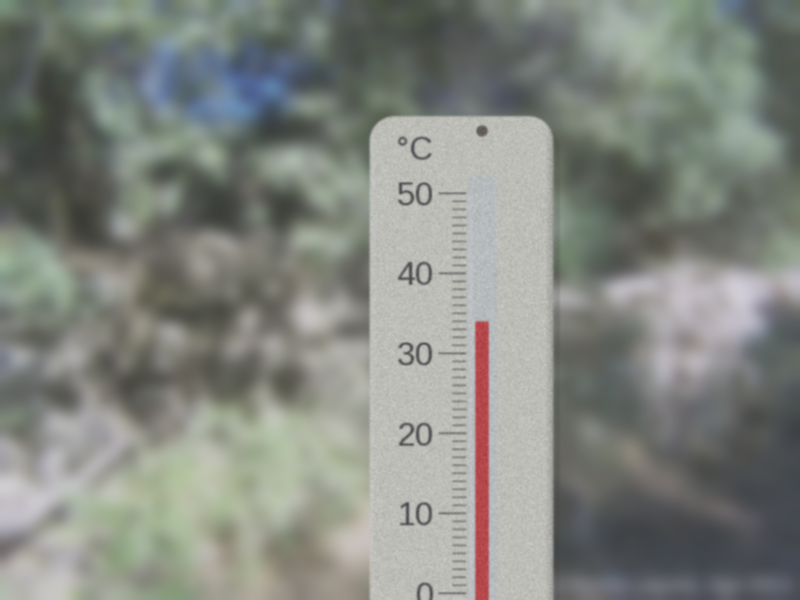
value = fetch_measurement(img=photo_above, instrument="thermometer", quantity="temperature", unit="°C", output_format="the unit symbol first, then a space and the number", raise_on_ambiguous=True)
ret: °C 34
